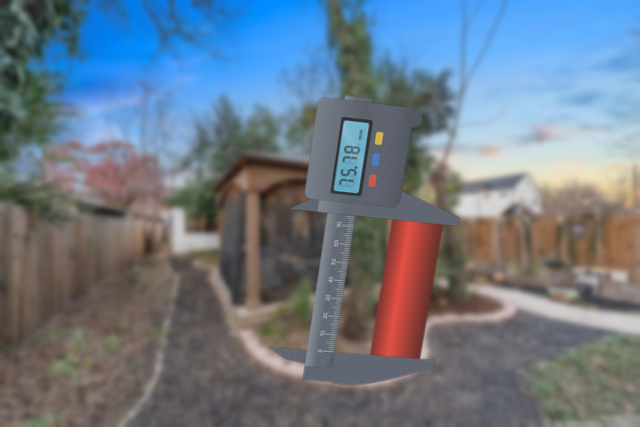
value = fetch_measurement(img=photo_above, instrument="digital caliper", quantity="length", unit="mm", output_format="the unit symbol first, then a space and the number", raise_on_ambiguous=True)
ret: mm 75.78
